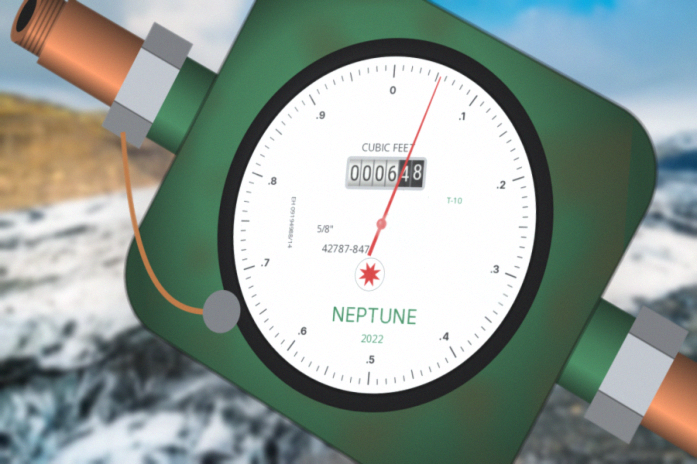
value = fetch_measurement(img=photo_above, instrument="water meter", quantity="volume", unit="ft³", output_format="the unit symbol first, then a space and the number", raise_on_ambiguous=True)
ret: ft³ 648.05
